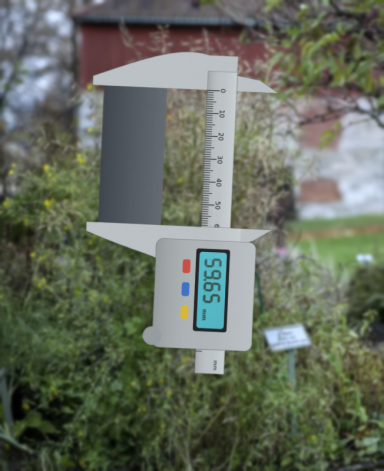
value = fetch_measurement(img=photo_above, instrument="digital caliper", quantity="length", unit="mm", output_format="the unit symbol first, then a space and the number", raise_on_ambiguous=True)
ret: mm 59.65
